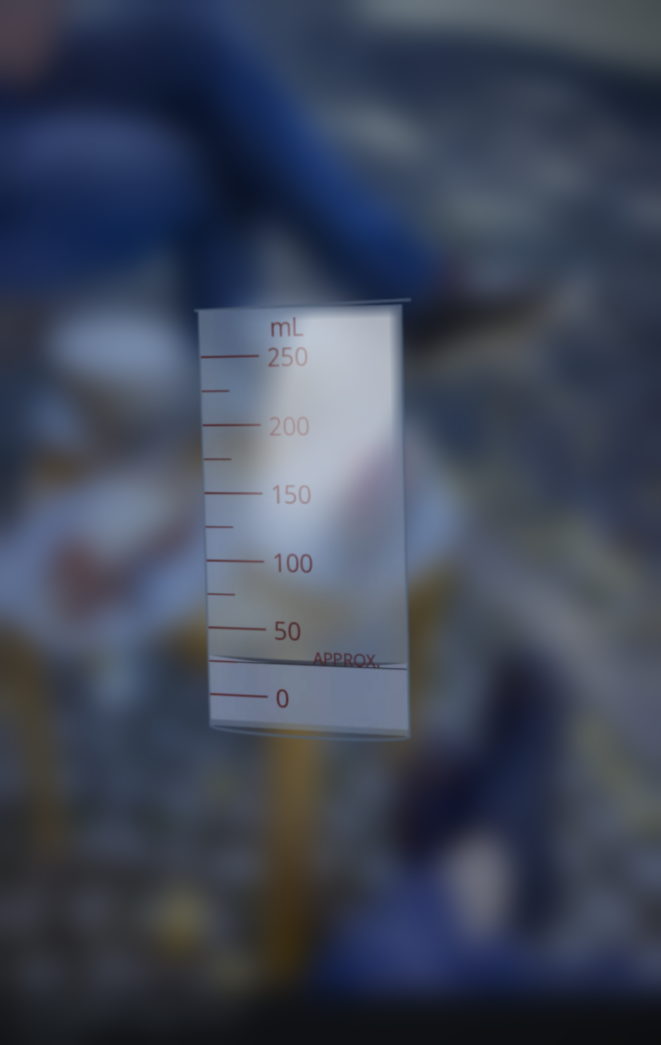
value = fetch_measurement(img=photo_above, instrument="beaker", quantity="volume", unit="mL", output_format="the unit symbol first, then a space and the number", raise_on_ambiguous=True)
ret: mL 25
